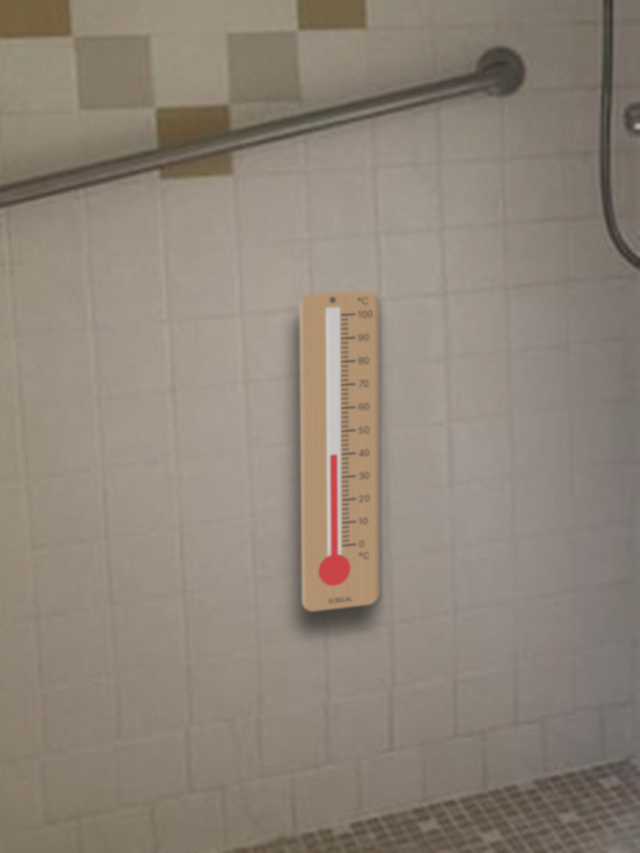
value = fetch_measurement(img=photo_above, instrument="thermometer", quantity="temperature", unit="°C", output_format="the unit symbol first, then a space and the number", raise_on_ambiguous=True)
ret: °C 40
